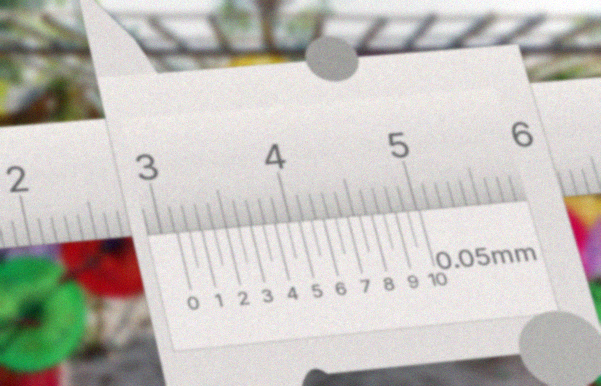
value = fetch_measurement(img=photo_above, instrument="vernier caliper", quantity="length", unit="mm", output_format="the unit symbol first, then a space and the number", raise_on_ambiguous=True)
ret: mm 31.2
